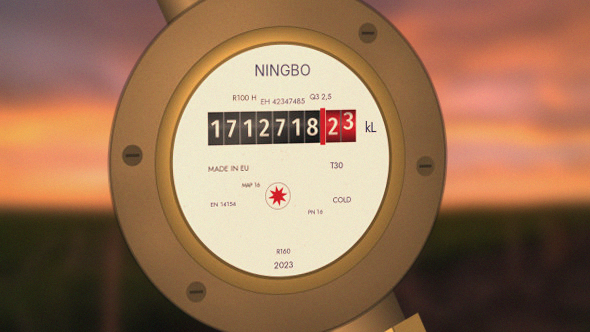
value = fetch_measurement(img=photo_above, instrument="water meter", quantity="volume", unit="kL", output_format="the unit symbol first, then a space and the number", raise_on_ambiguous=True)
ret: kL 1712718.23
